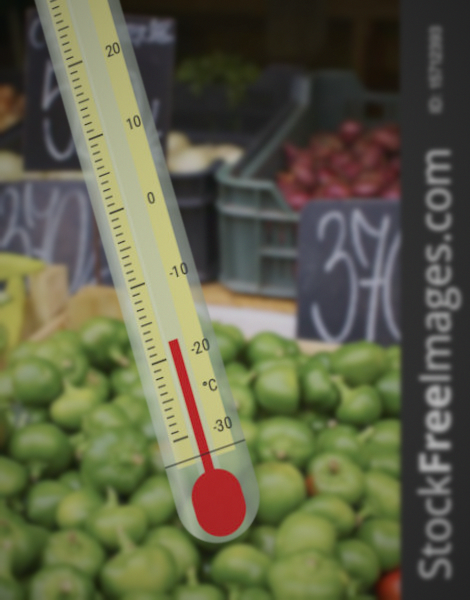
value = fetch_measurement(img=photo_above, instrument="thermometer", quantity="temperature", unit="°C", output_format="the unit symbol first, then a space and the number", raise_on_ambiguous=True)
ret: °C -18
